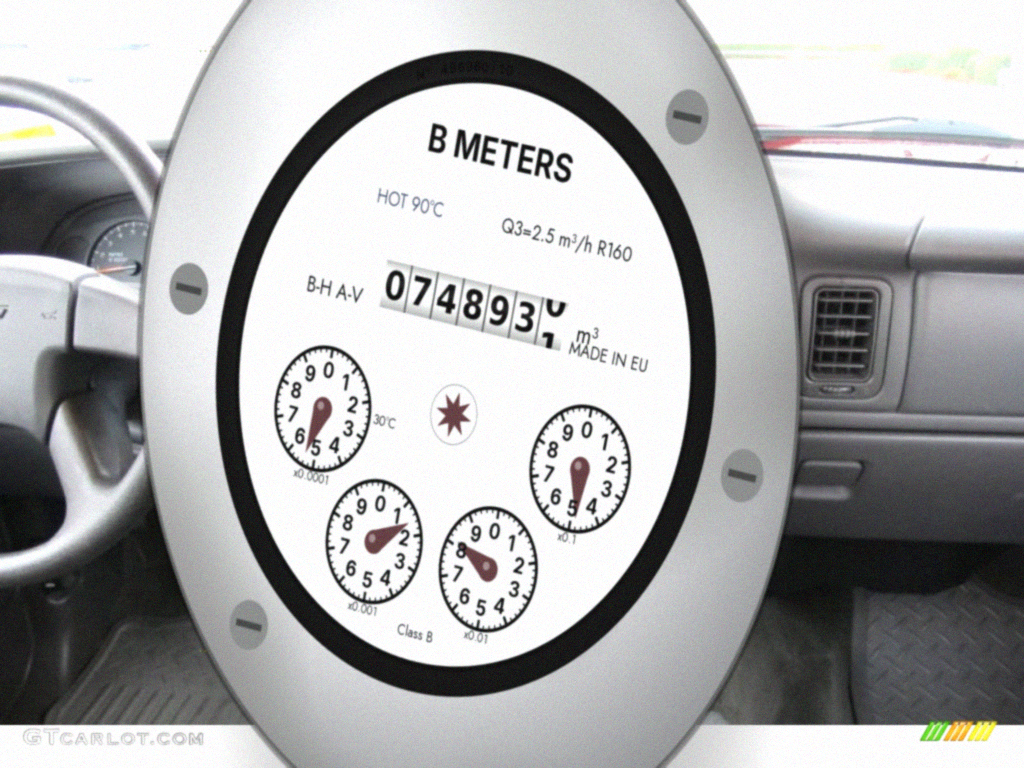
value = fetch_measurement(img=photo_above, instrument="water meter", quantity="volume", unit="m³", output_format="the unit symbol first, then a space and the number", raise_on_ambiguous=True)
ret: m³ 748930.4815
